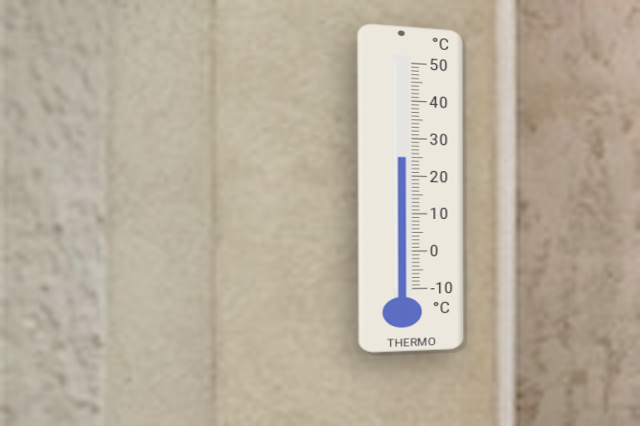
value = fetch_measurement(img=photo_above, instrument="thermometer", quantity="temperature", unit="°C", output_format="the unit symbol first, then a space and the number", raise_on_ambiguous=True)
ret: °C 25
